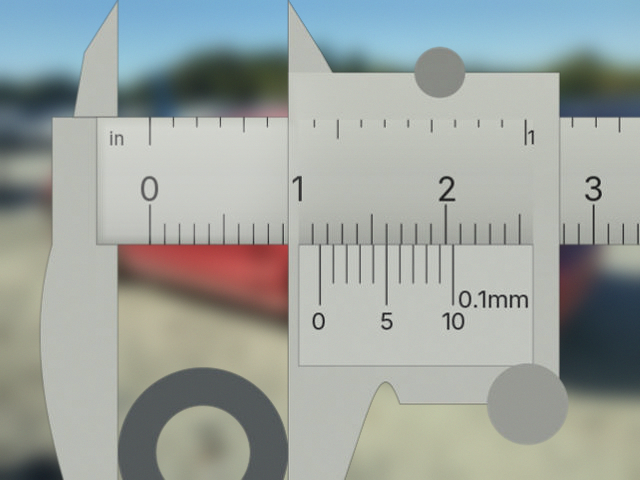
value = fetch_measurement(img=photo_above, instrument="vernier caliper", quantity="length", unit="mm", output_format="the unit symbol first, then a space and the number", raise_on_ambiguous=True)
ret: mm 11.5
